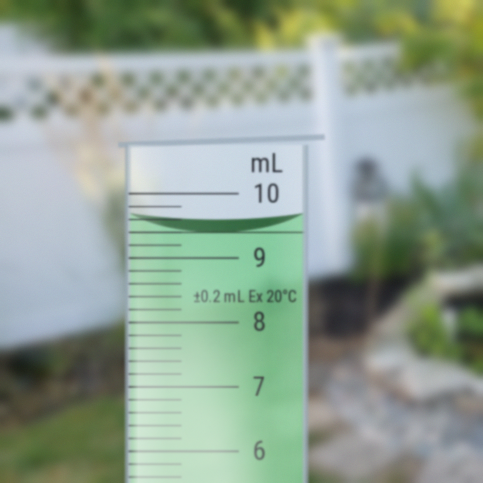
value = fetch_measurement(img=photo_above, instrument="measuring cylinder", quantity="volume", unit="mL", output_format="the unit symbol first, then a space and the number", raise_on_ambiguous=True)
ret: mL 9.4
